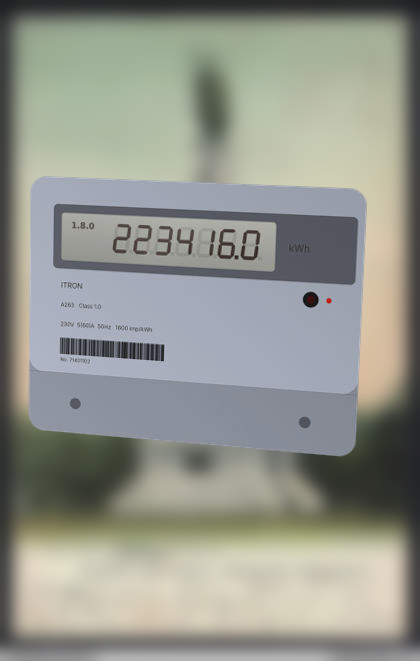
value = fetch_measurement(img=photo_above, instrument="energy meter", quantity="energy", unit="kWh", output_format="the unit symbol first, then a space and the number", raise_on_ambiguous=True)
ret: kWh 223416.0
